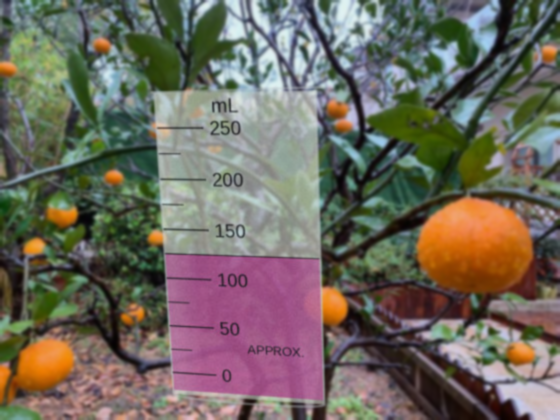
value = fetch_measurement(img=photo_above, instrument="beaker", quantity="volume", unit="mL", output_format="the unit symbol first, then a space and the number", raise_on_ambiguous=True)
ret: mL 125
